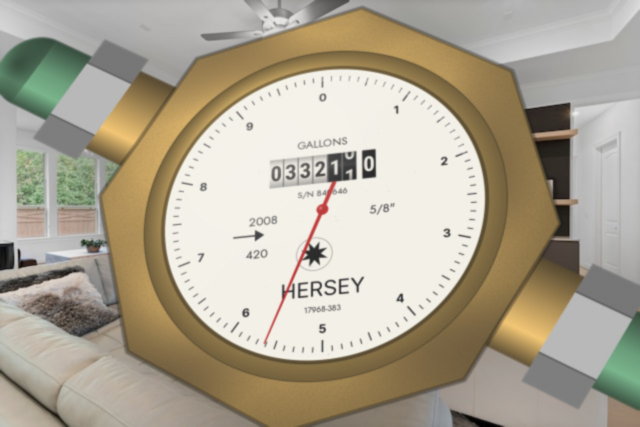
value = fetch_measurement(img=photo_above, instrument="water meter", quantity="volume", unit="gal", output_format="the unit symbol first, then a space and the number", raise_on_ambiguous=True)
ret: gal 332105.6
